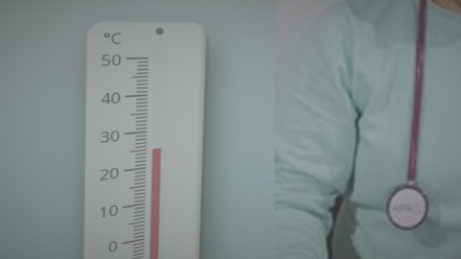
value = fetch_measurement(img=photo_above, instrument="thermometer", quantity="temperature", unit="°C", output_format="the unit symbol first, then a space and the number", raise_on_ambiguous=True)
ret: °C 25
